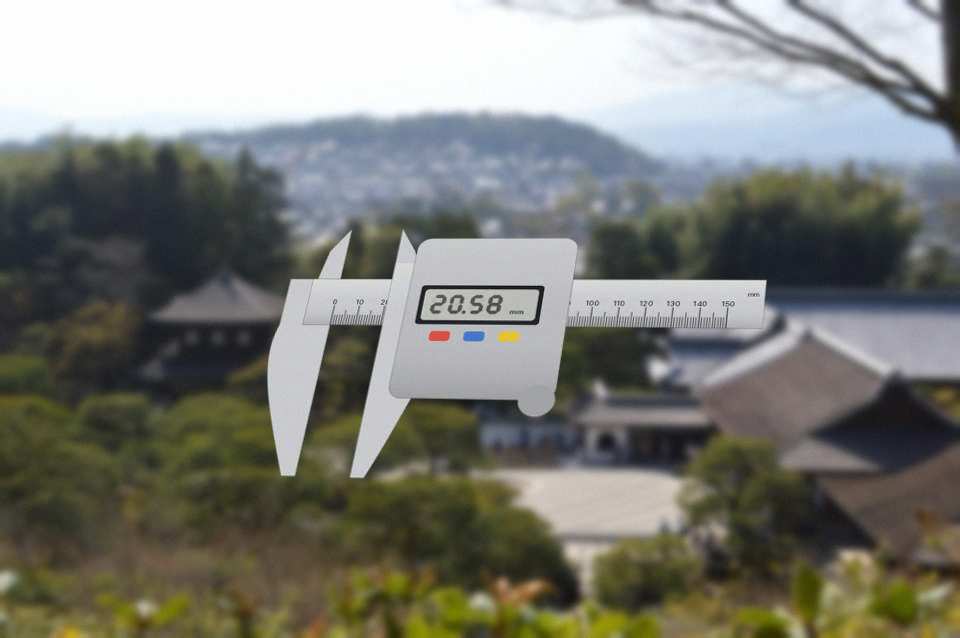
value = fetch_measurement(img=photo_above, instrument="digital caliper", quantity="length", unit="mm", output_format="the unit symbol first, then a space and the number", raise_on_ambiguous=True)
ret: mm 20.58
